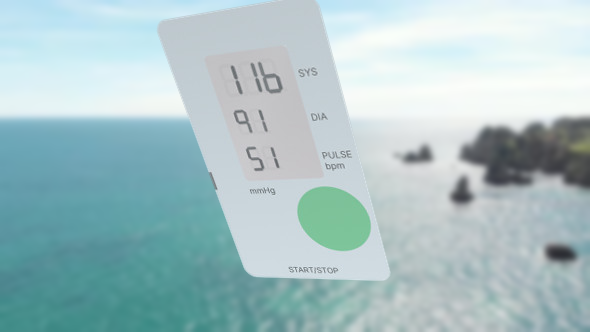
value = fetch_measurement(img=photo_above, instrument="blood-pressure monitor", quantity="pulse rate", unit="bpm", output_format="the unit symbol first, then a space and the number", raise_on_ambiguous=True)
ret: bpm 51
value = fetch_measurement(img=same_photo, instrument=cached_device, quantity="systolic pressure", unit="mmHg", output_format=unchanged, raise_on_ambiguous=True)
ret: mmHg 116
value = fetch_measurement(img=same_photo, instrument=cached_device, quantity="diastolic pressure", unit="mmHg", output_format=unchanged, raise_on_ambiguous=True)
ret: mmHg 91
